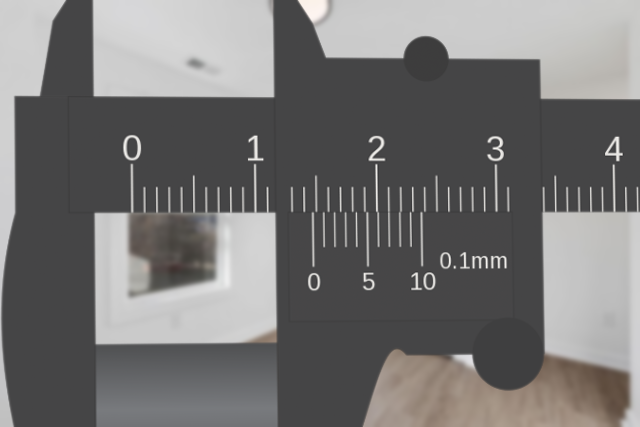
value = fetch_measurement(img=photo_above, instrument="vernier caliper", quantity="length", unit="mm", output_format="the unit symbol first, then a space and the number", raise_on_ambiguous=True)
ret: mm 14.7
